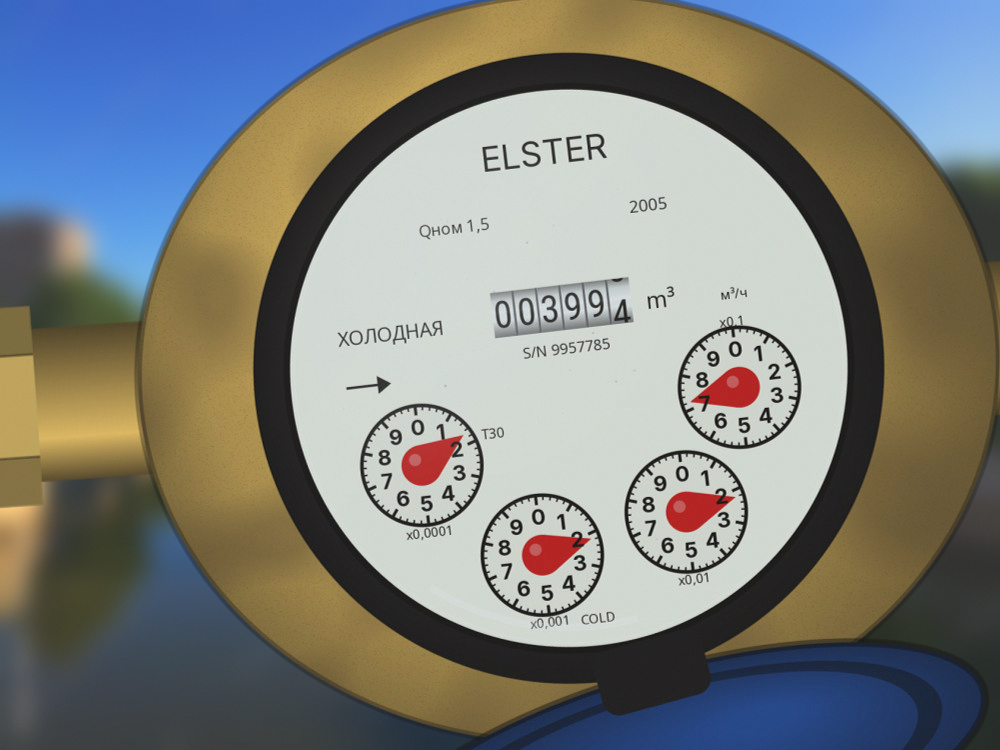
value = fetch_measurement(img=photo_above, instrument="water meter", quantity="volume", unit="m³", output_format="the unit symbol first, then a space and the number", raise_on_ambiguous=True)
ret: m³ 3993.7221
